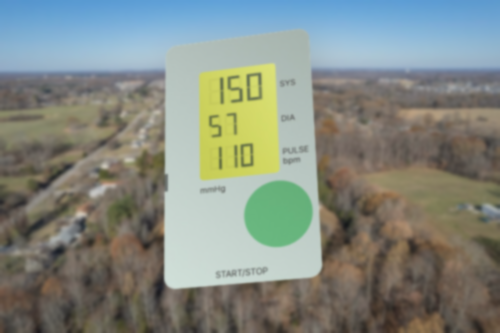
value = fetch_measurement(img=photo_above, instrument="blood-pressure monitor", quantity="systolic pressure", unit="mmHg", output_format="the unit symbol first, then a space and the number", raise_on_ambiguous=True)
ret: mmHg 150
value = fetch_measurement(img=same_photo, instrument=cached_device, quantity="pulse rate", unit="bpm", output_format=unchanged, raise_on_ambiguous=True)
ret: bpm 110
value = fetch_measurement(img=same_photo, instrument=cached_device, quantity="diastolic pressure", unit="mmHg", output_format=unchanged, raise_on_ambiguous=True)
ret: mmHg 57
